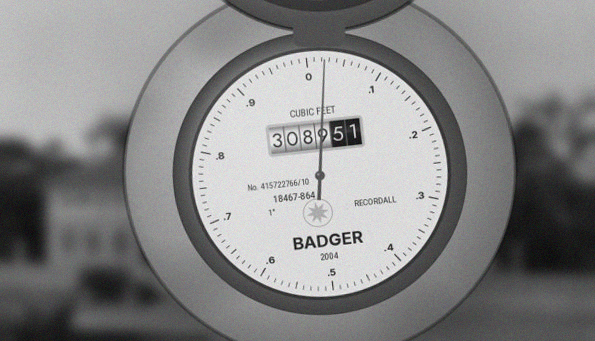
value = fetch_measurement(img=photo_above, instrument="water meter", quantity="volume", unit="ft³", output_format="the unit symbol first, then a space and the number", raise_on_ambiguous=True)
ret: ft³ 308951.02
